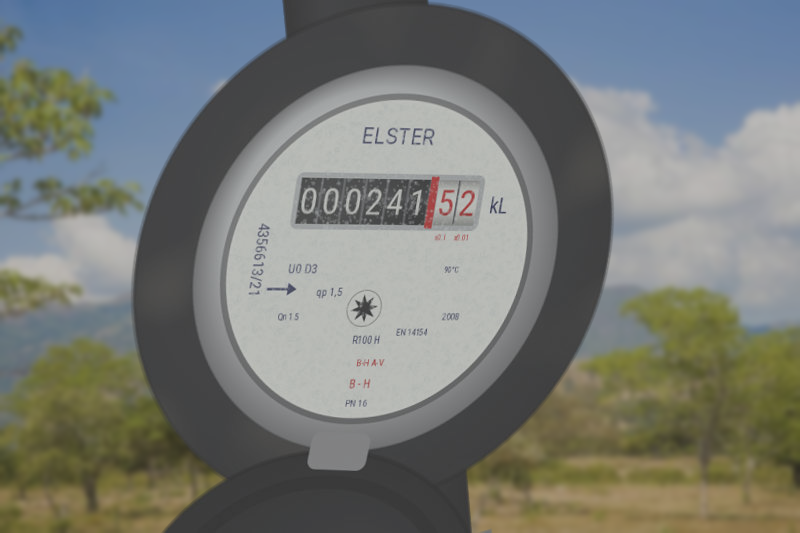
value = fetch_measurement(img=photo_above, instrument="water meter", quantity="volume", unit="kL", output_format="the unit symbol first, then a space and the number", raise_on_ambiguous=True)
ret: kL 241.52
